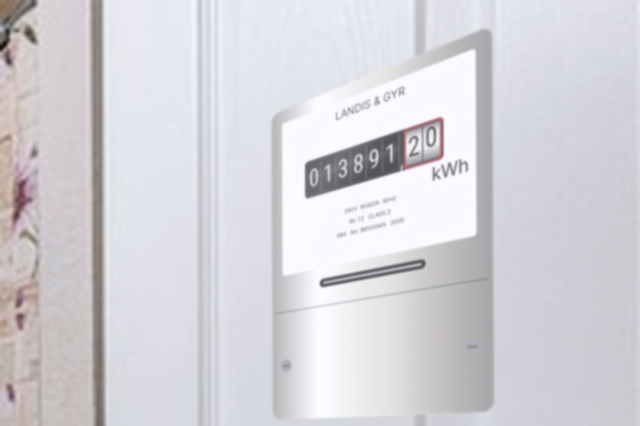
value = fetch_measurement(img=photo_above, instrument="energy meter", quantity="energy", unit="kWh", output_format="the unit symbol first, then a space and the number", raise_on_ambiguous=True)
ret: kWh 13891.20
